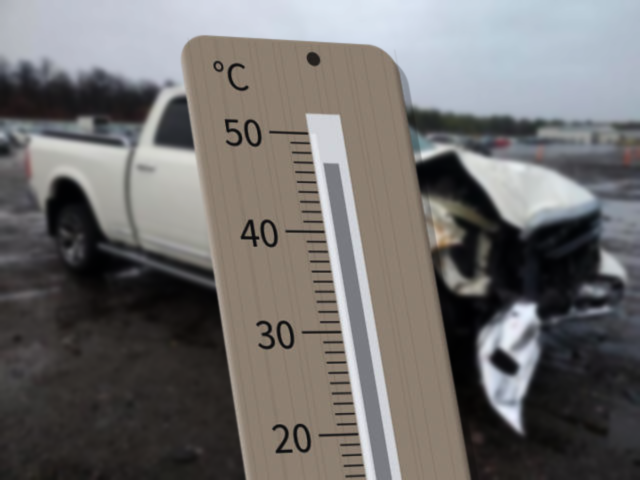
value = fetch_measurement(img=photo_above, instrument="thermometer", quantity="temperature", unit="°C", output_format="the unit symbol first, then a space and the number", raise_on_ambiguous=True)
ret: °C 47
